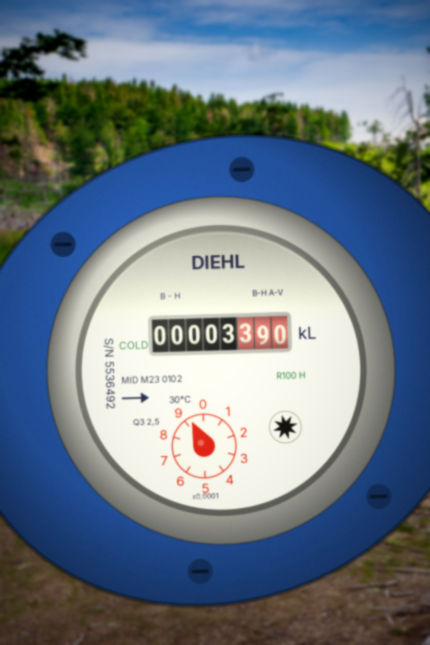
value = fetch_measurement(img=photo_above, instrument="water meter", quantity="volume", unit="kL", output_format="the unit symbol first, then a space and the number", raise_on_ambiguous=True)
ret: kL 3.3899
